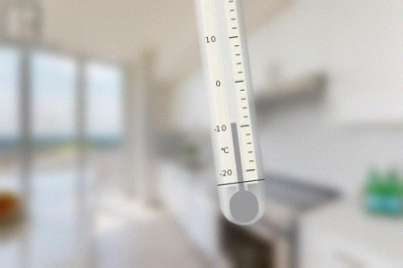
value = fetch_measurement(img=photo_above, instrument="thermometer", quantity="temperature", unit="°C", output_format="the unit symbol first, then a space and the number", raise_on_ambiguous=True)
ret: °C -9
